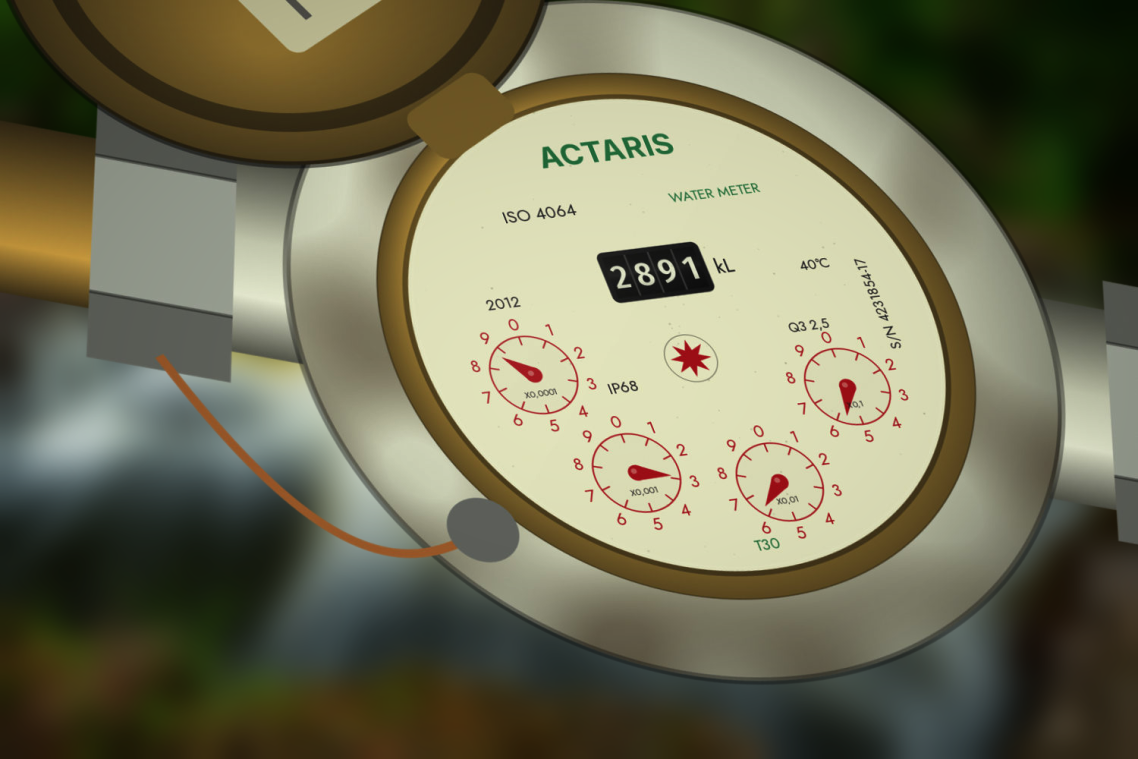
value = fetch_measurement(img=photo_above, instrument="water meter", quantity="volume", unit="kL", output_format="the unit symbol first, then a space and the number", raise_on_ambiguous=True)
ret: kL 2891.5628
